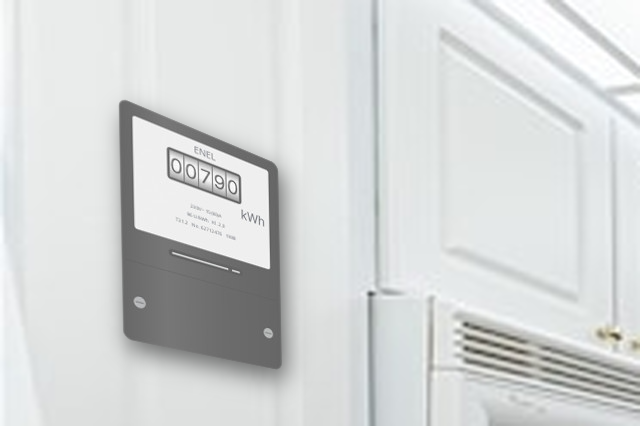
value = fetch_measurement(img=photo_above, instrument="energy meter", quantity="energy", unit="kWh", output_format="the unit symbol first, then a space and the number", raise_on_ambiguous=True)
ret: kWh 790
